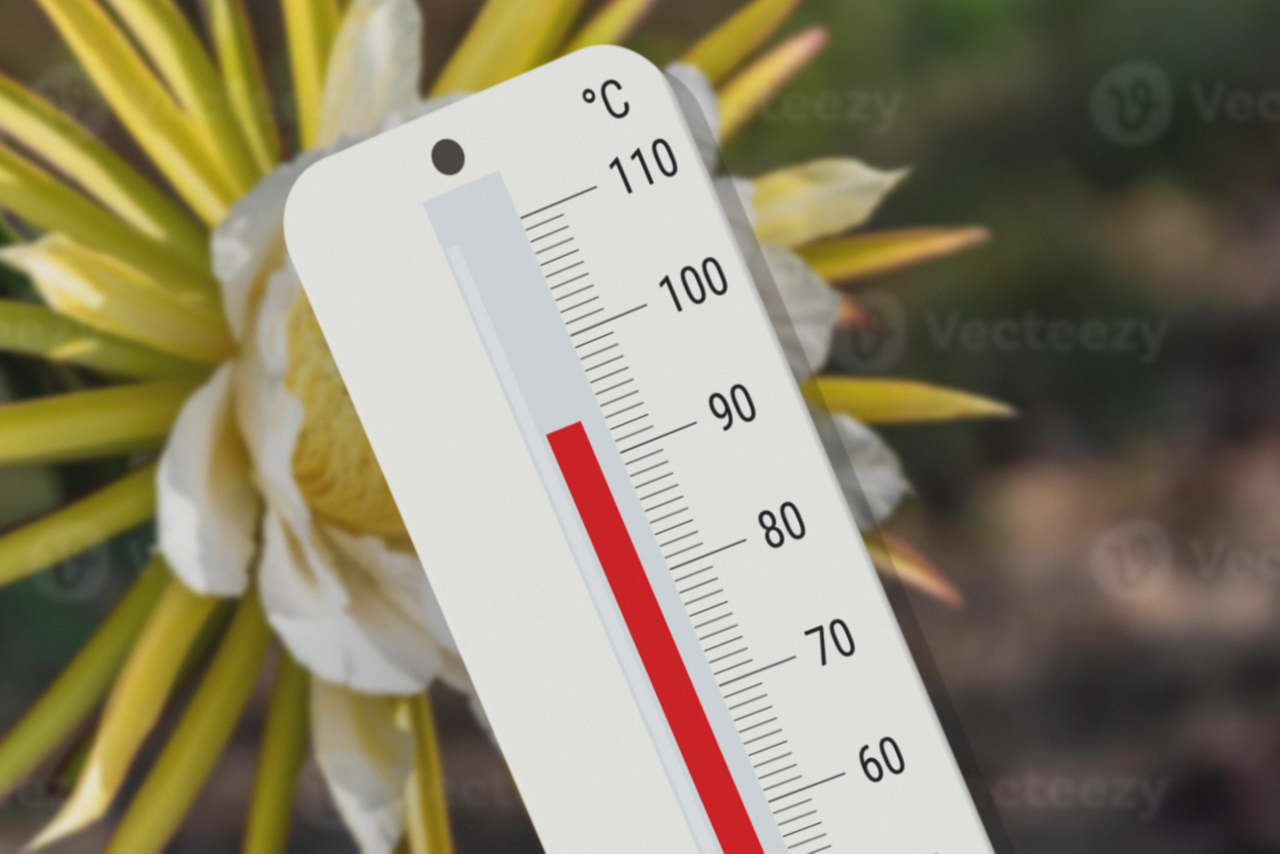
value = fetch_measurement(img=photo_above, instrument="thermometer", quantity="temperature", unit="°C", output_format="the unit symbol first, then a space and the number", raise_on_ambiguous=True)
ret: °C 93.5
